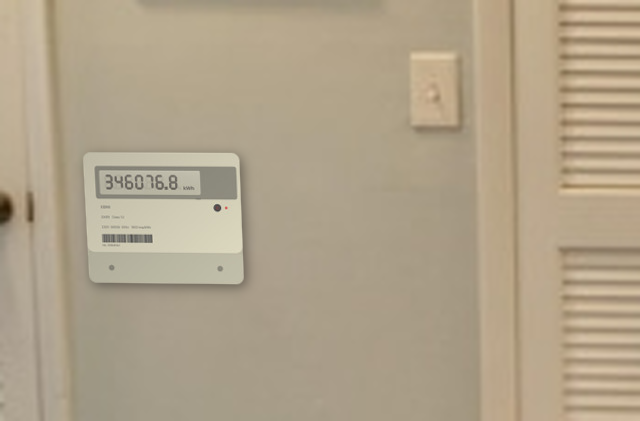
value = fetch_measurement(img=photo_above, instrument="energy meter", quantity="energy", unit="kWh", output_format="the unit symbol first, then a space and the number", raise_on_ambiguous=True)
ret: kWh 346076.8
